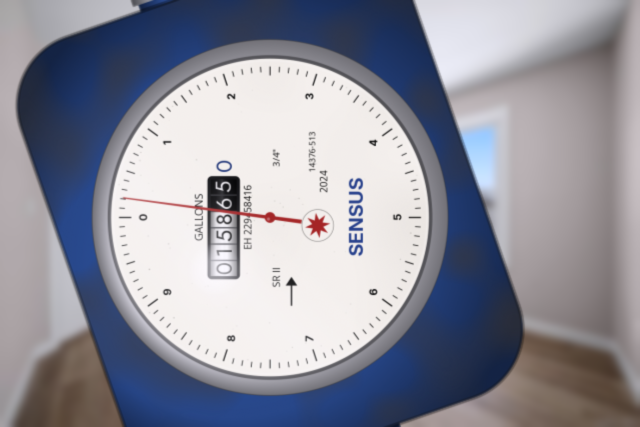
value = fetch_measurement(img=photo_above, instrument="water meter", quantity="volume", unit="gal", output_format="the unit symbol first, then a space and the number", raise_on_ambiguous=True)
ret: gal 158650.2
